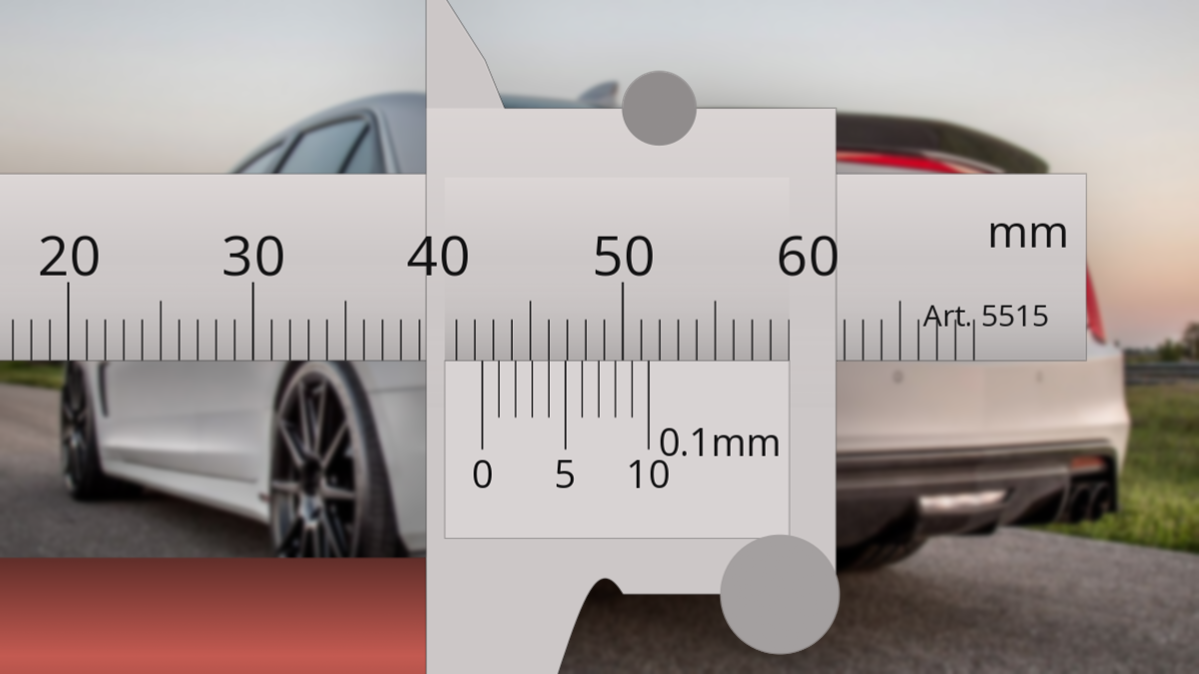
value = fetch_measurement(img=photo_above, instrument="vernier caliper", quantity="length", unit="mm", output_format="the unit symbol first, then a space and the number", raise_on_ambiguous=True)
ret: mm 42.4
